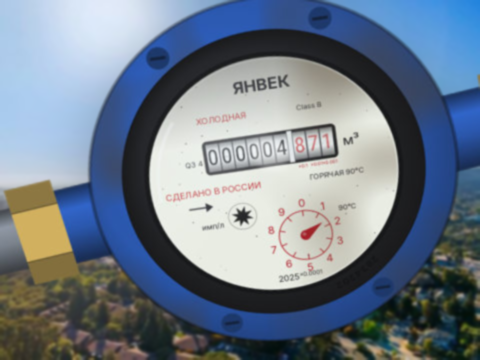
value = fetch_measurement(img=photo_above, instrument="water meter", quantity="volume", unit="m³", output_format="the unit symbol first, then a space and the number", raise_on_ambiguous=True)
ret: m³ 4.8711
